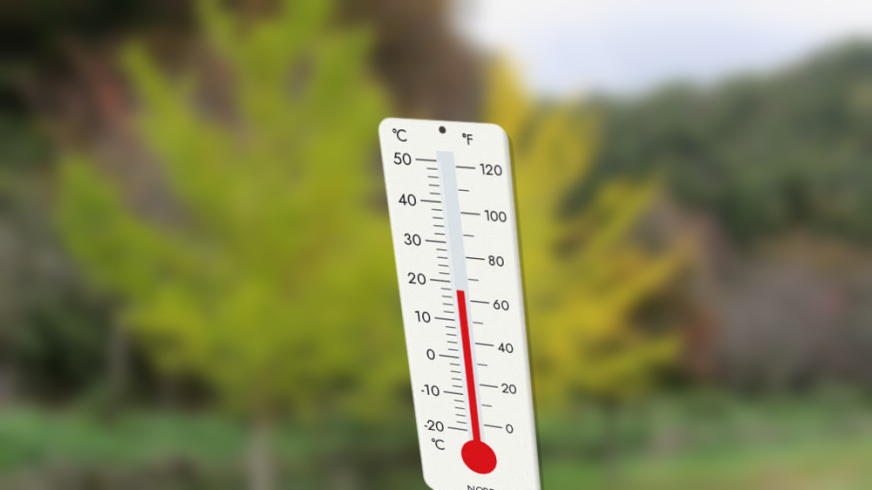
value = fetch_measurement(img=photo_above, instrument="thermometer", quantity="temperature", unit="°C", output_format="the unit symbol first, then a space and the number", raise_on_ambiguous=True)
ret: °C 18
